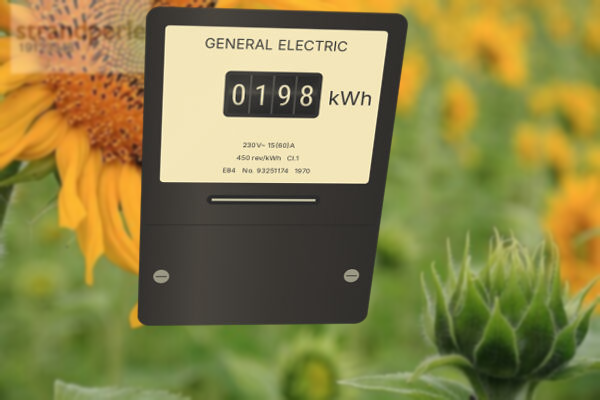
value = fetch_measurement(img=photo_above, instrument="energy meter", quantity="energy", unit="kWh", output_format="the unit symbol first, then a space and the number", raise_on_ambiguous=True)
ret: kWh 198
